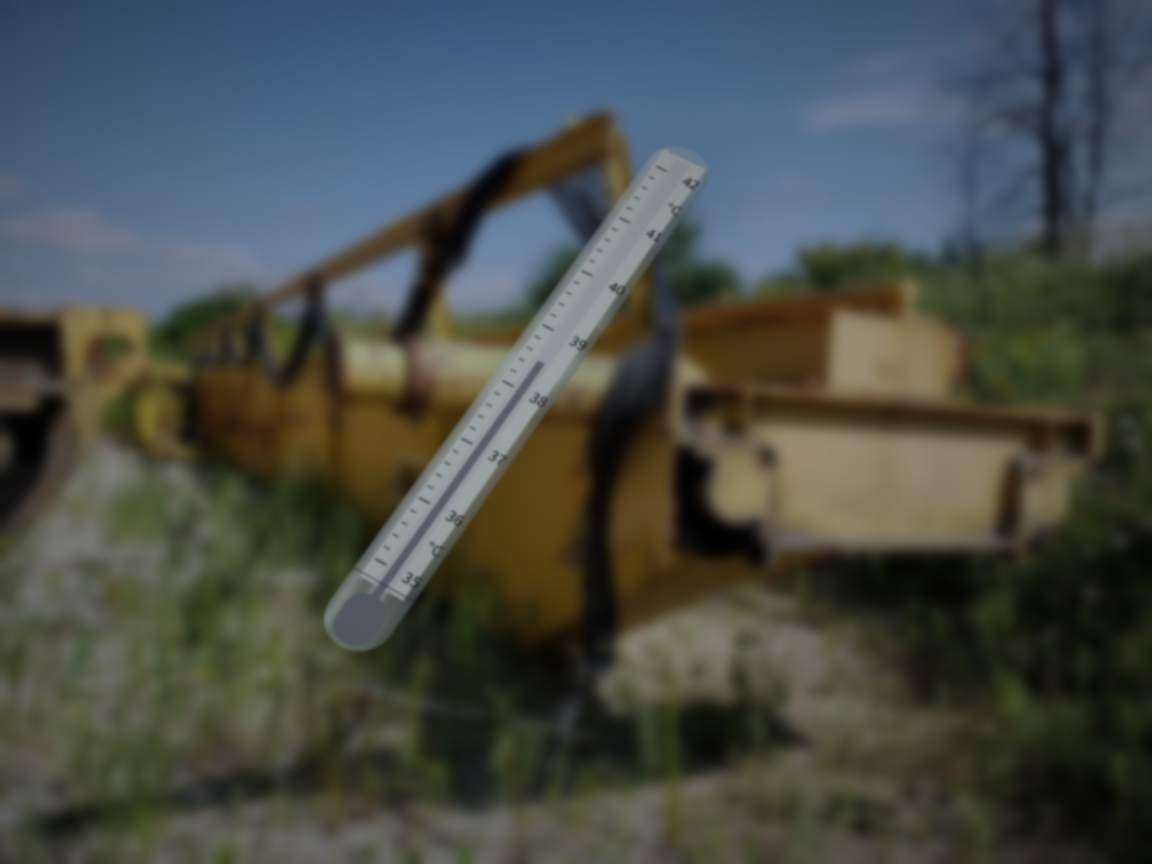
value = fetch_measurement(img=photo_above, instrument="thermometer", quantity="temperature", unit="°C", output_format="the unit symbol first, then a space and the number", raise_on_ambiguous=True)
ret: °C 38.5
